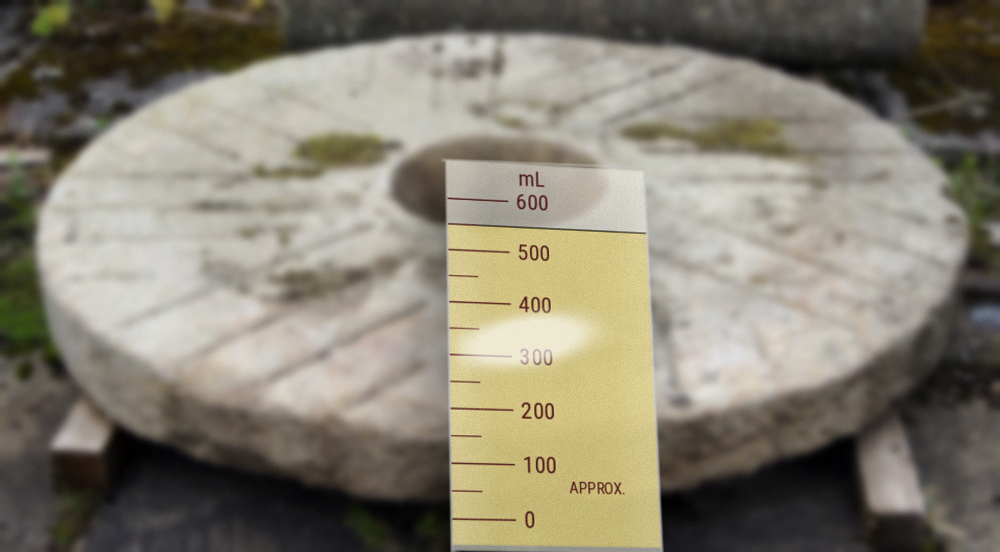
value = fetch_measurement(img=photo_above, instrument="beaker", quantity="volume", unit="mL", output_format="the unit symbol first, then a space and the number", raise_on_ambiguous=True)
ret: mL 550
